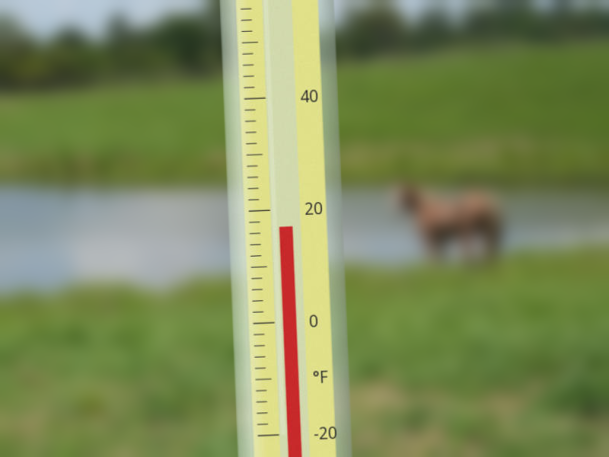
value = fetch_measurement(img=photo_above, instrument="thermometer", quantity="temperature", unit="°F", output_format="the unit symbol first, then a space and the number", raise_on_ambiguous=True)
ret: °F 17
